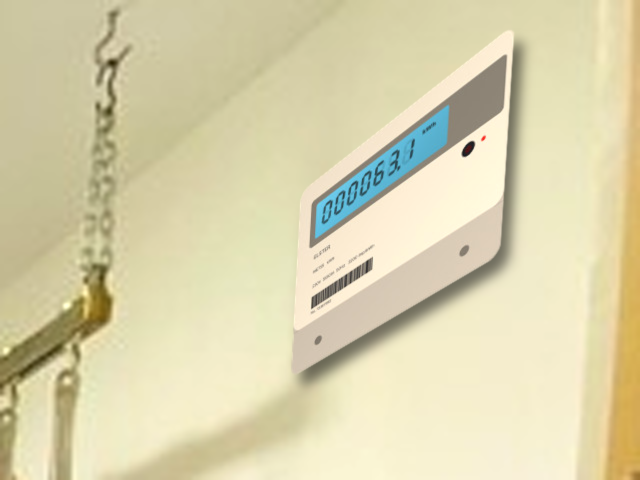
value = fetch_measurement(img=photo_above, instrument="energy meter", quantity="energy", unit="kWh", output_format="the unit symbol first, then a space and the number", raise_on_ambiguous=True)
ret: kWh 63.1
